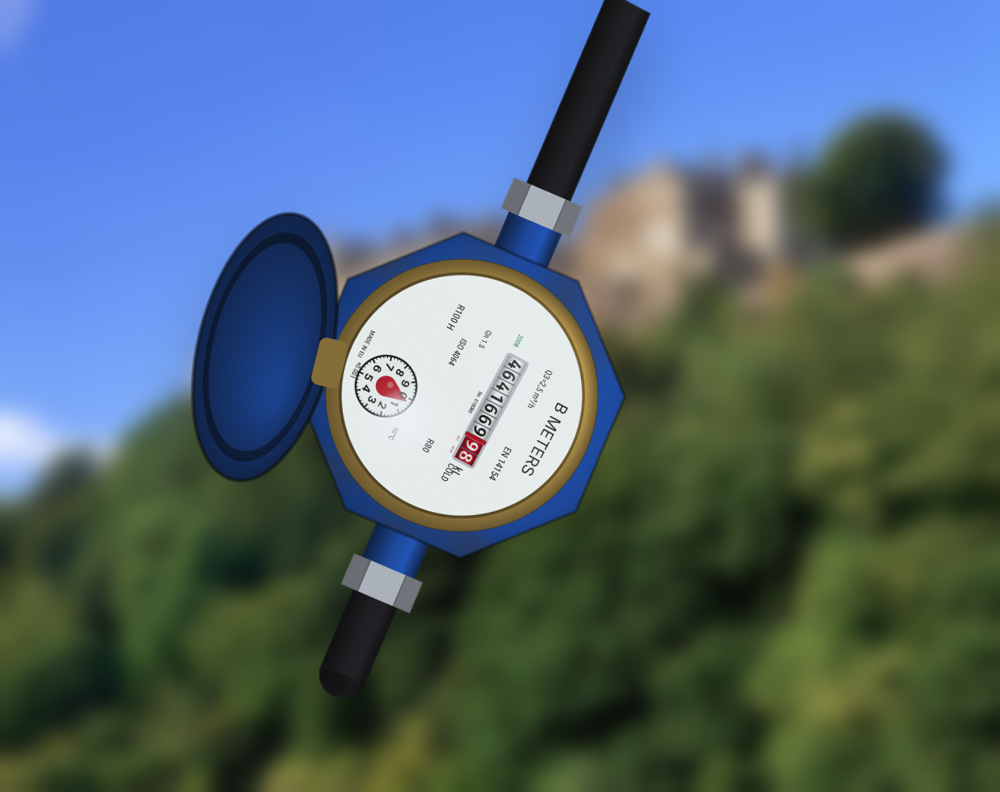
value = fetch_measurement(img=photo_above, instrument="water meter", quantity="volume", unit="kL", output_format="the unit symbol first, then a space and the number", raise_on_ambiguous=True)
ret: kL 4641669.980
